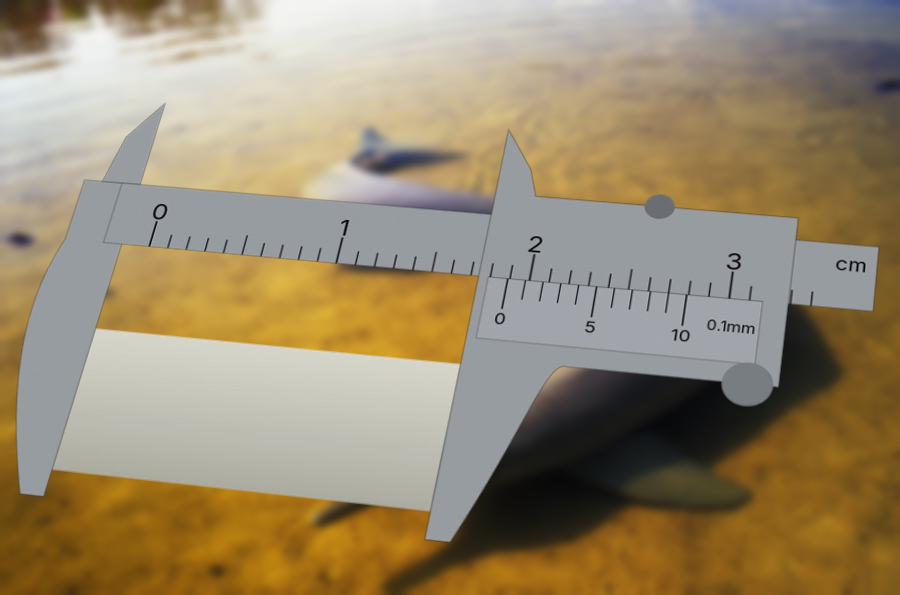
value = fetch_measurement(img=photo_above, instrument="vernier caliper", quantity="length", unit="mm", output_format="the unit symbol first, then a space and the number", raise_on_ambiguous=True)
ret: mm 18.9
